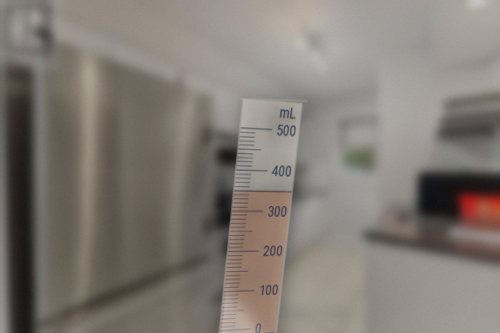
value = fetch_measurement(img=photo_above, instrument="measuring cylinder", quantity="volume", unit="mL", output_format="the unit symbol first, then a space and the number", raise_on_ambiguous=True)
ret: mL 350
